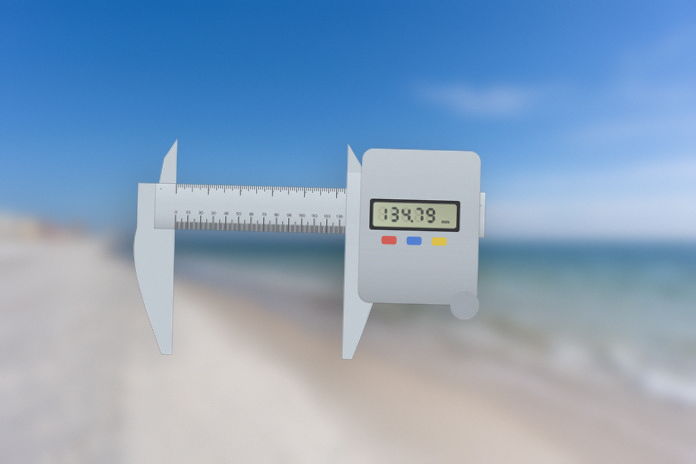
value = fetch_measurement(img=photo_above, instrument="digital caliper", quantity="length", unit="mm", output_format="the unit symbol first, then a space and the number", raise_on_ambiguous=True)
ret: mm 134.79
